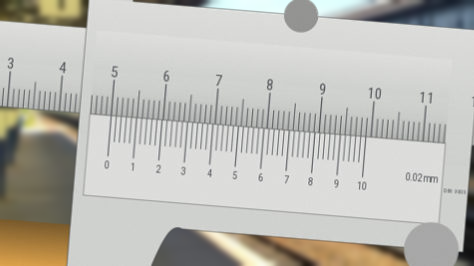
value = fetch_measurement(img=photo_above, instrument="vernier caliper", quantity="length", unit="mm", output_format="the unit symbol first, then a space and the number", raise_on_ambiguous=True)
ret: mm 50.0
